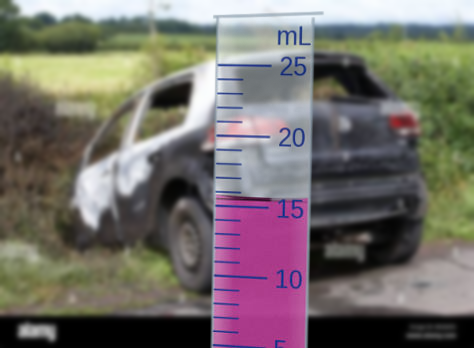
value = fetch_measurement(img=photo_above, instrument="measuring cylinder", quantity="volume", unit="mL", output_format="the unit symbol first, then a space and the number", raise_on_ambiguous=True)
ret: mL 15.5
